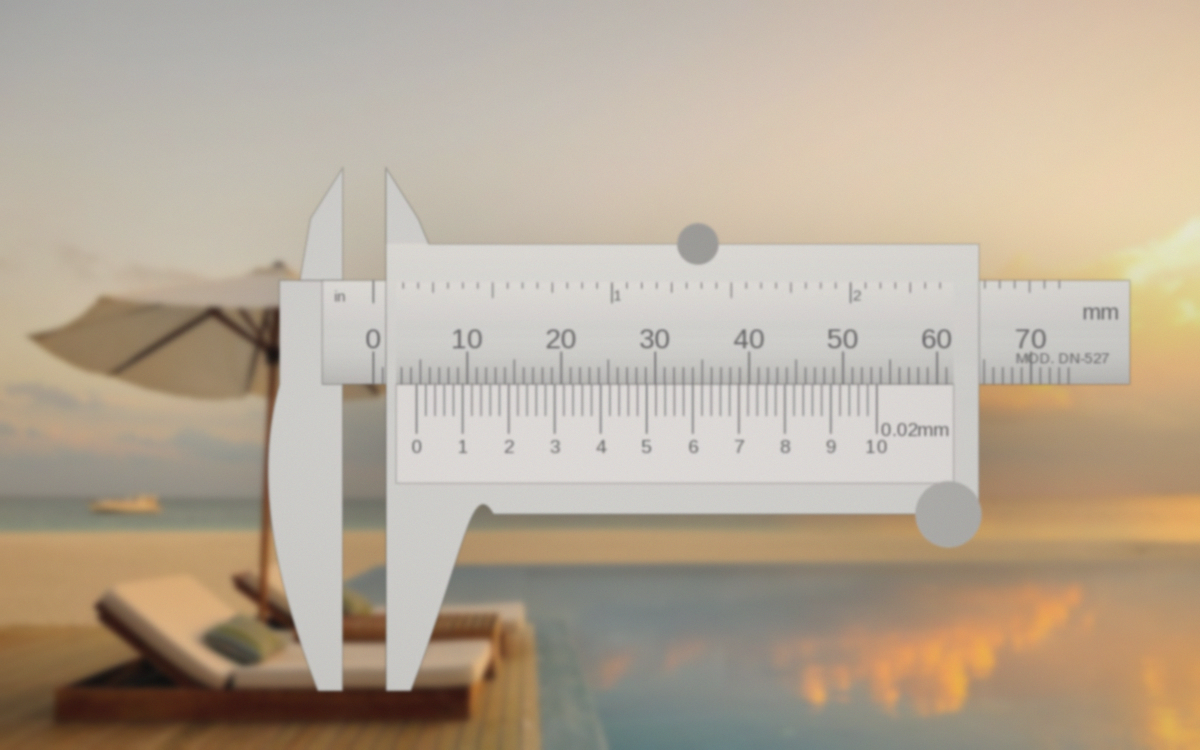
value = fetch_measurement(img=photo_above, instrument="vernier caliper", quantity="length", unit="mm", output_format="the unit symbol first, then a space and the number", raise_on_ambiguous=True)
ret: mm 4.6
